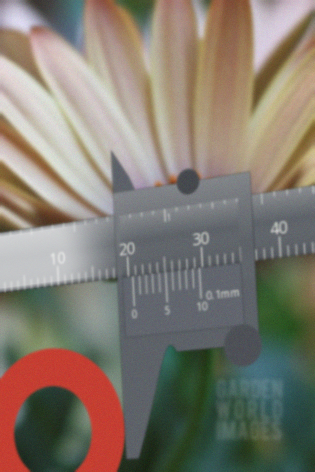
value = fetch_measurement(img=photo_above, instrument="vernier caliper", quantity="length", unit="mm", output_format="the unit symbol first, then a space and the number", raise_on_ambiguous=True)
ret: mm 20.6
